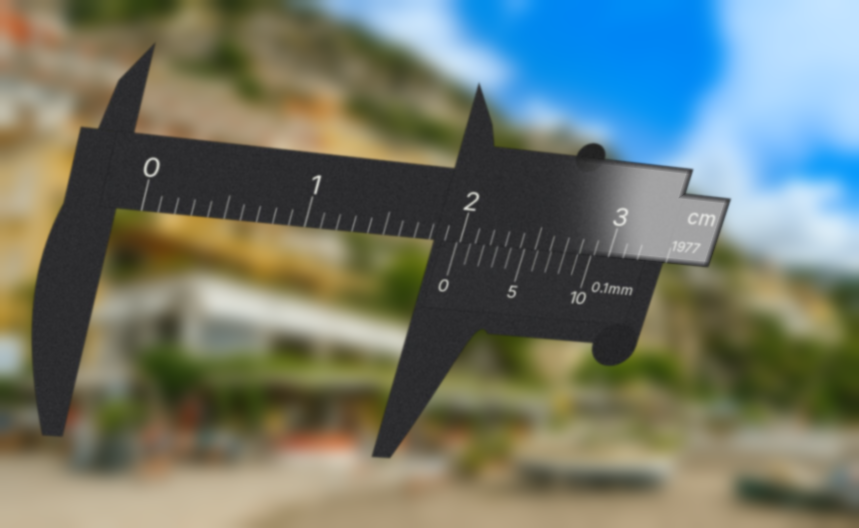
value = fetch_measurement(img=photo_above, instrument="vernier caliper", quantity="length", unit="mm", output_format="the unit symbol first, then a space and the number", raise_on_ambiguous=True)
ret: mm 19.8
